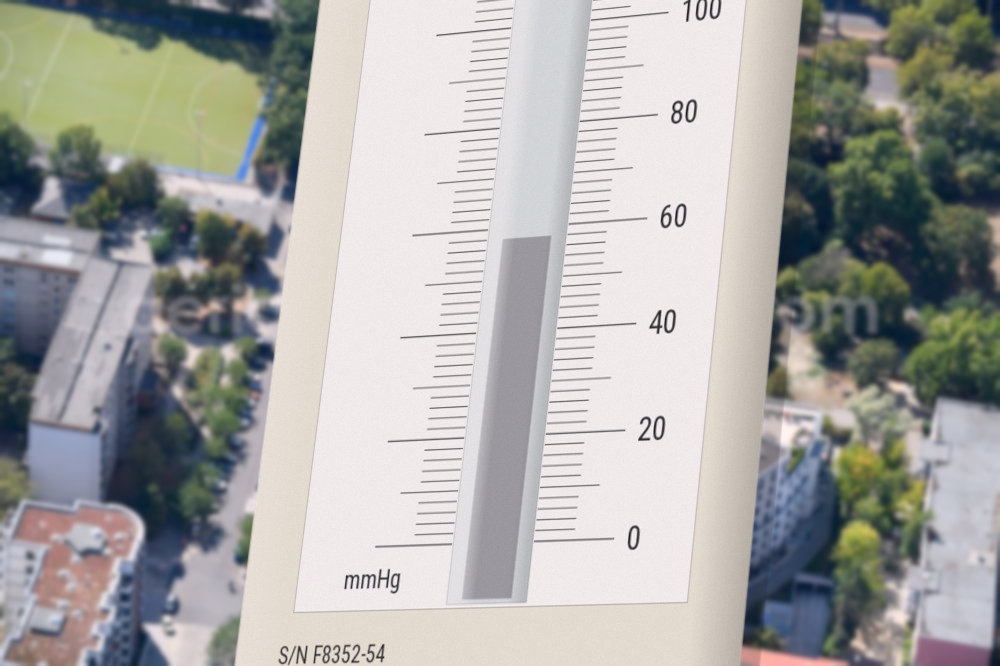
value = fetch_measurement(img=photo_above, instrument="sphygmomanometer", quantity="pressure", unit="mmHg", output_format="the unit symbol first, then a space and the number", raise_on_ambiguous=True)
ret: mmHg 58
